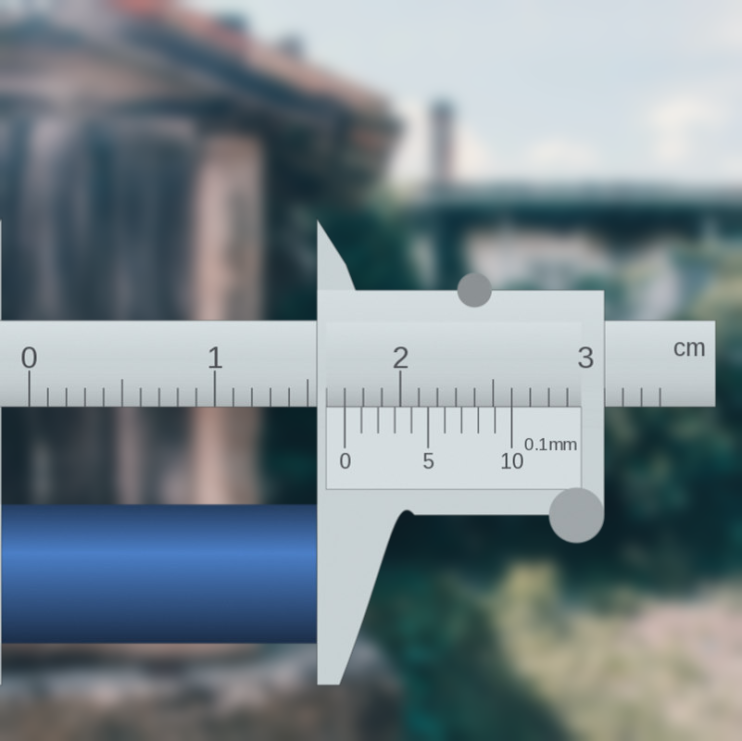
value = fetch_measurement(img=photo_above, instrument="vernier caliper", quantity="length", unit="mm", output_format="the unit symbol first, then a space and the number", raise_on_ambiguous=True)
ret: mm 17.0
